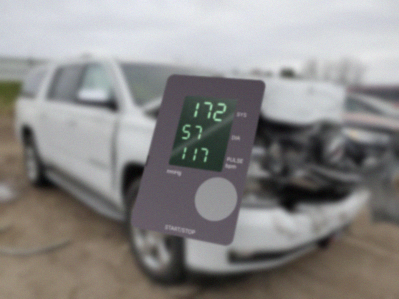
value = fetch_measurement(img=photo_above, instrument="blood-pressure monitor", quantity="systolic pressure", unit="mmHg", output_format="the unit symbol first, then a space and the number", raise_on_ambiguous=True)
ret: mmHg 172
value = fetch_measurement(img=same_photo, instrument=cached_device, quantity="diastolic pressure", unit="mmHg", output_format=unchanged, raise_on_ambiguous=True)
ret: mmHg 57
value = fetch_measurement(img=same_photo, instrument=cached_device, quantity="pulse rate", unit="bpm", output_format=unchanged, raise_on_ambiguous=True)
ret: bpm 117
